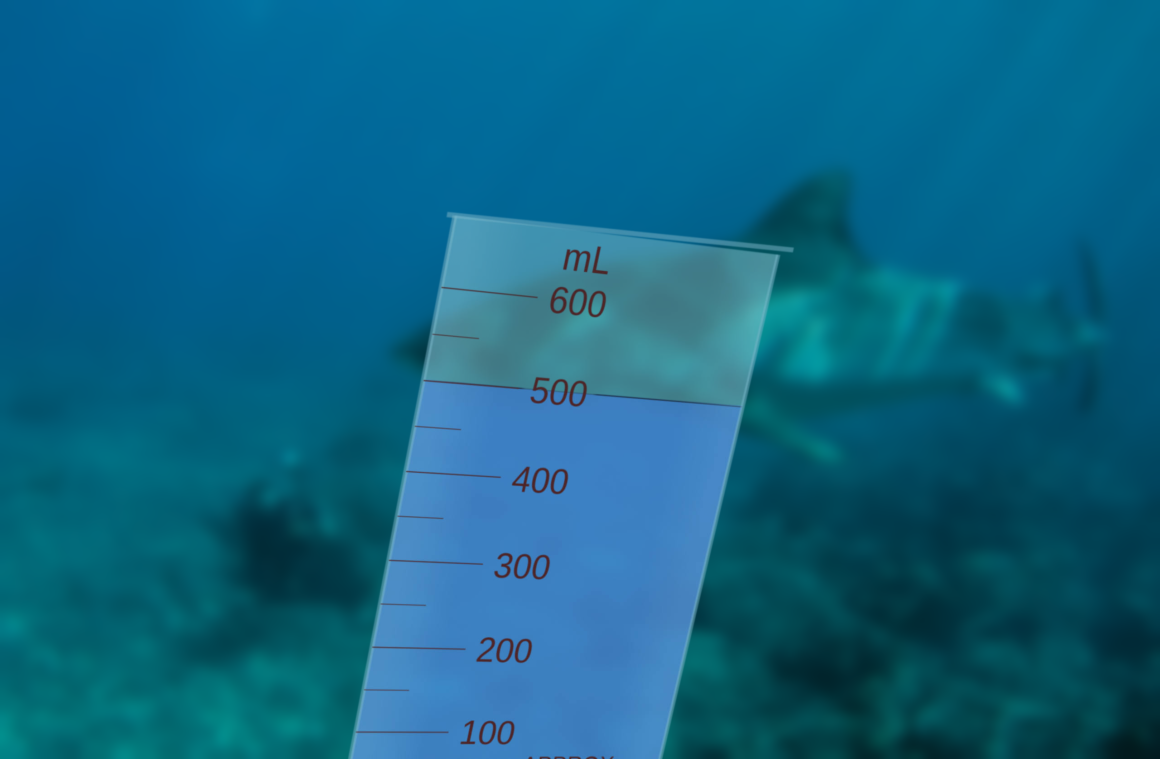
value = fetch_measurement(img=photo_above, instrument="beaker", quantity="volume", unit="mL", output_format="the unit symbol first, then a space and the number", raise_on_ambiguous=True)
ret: mL 500
